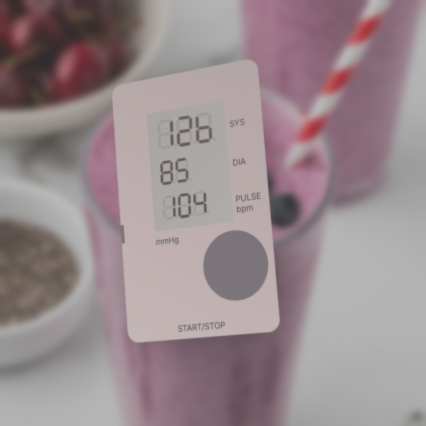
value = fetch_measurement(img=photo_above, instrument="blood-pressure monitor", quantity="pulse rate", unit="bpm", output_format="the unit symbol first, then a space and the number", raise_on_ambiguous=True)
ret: bpm 104
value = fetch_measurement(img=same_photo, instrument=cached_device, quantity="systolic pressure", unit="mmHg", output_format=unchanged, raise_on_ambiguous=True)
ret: mmHg 126
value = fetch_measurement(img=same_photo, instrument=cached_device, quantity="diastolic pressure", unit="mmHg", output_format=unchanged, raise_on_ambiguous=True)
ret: mmHg 85
